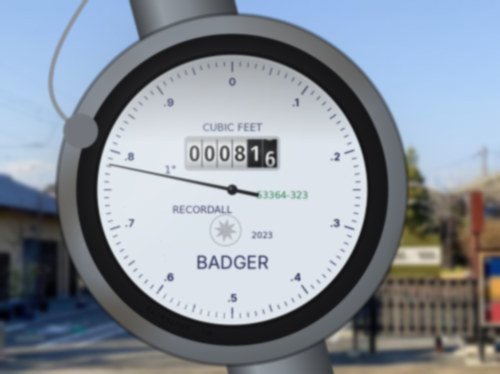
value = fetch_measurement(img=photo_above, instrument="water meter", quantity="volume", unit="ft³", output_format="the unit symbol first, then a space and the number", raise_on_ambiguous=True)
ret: ft³ 815.78
